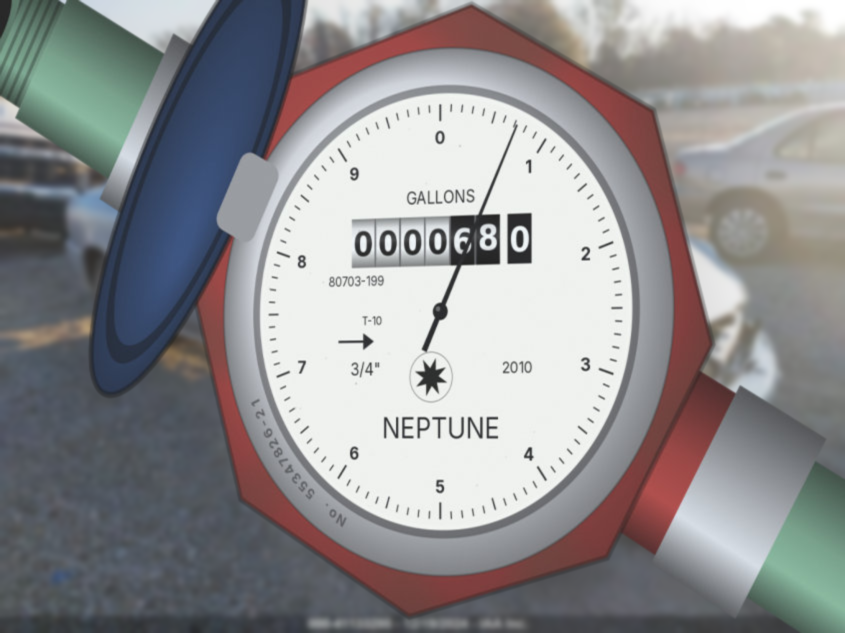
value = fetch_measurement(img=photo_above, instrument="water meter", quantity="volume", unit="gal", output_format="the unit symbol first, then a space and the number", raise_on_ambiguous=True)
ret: gal 680.7
